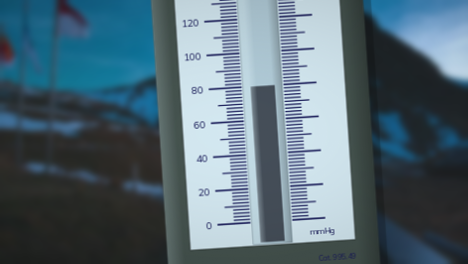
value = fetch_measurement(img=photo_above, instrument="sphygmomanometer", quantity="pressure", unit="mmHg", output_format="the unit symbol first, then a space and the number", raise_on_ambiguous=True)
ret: mmHg 80
